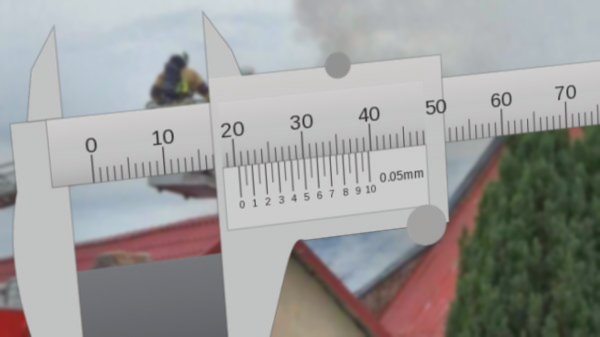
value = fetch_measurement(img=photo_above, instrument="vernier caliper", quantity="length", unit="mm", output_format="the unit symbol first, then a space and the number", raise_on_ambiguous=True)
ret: mm 20.6
